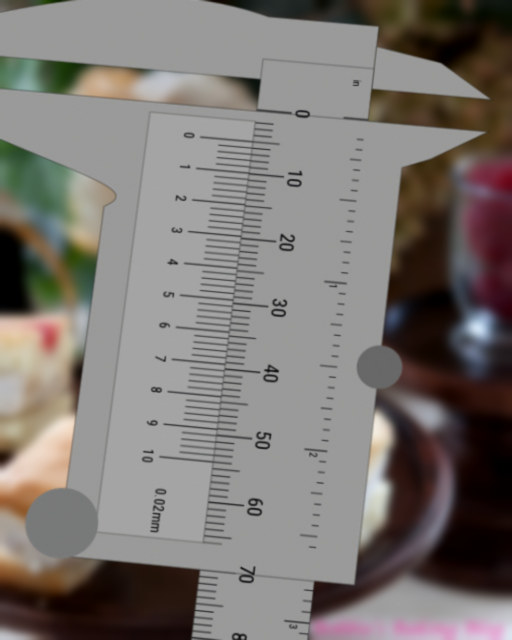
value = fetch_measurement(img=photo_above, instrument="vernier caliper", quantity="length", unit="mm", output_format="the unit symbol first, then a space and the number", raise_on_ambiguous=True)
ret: mm 5.0
